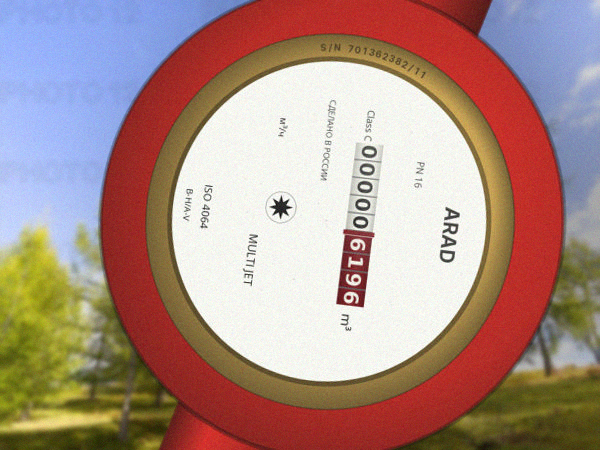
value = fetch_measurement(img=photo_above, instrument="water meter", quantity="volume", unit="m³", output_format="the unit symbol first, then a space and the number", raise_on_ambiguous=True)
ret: m³ 0.6196
